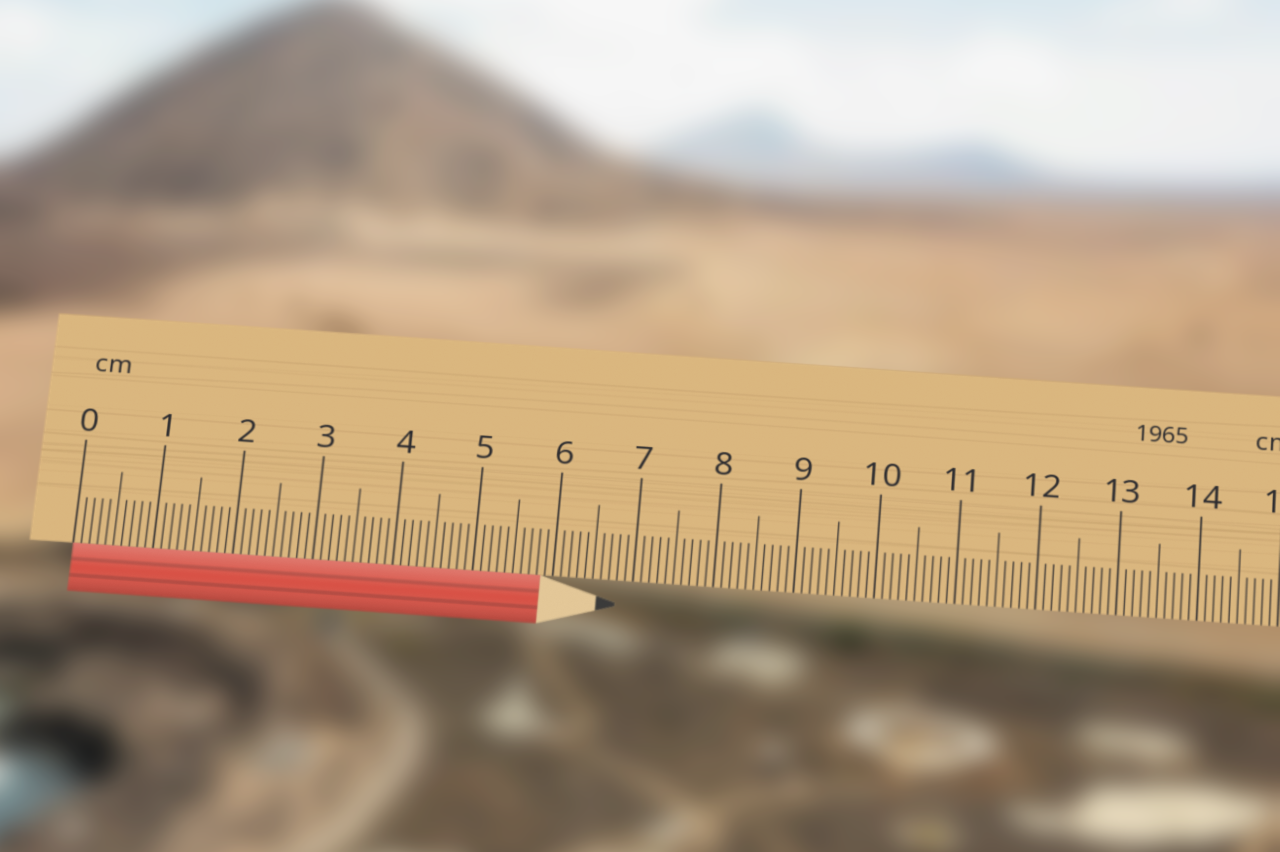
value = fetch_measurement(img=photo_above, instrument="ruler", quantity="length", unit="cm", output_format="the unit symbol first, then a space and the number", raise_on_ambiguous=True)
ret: cm 6.8
